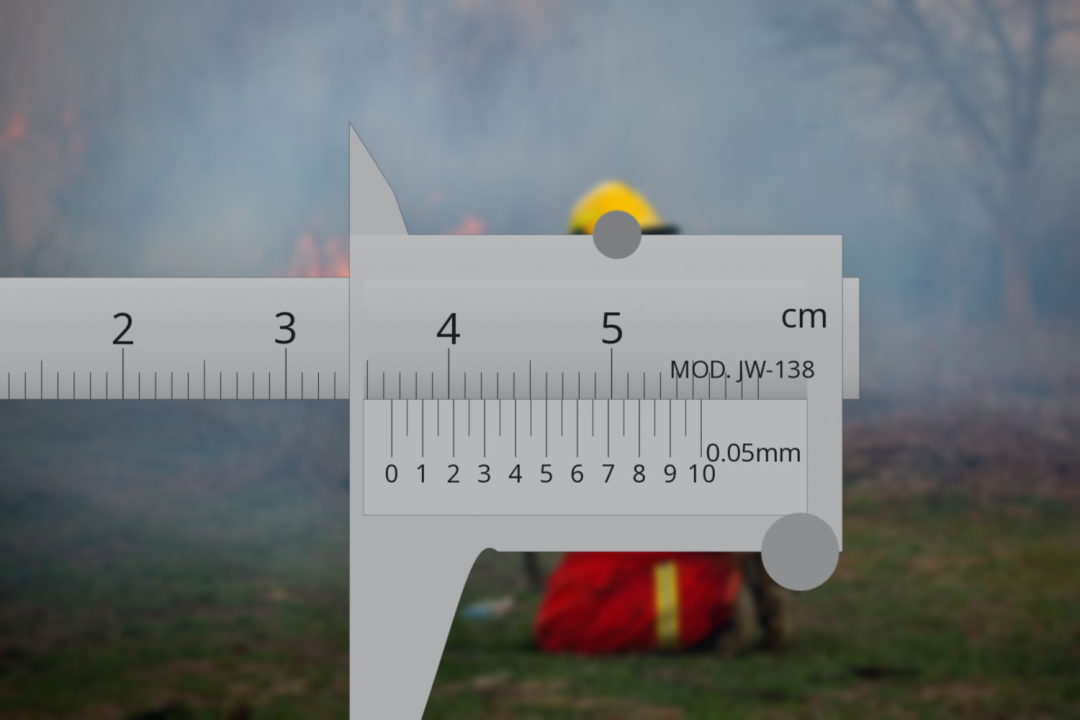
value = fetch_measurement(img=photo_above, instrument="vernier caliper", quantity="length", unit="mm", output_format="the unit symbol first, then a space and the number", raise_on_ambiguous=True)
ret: mm 36.5
